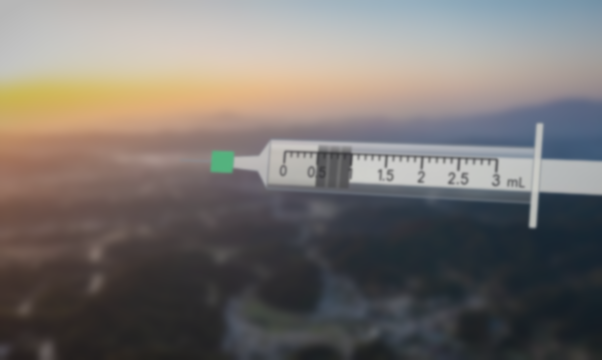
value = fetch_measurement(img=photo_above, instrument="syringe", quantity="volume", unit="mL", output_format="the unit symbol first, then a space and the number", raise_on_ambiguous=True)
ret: mL 0.5
